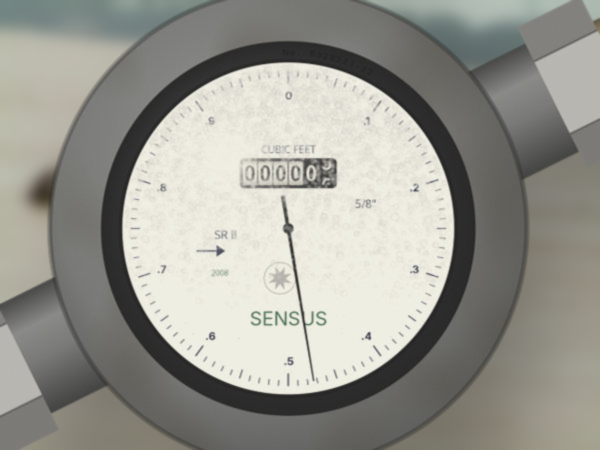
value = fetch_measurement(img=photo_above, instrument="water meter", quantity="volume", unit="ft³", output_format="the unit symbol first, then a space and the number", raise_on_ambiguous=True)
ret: ft³ 5.47
